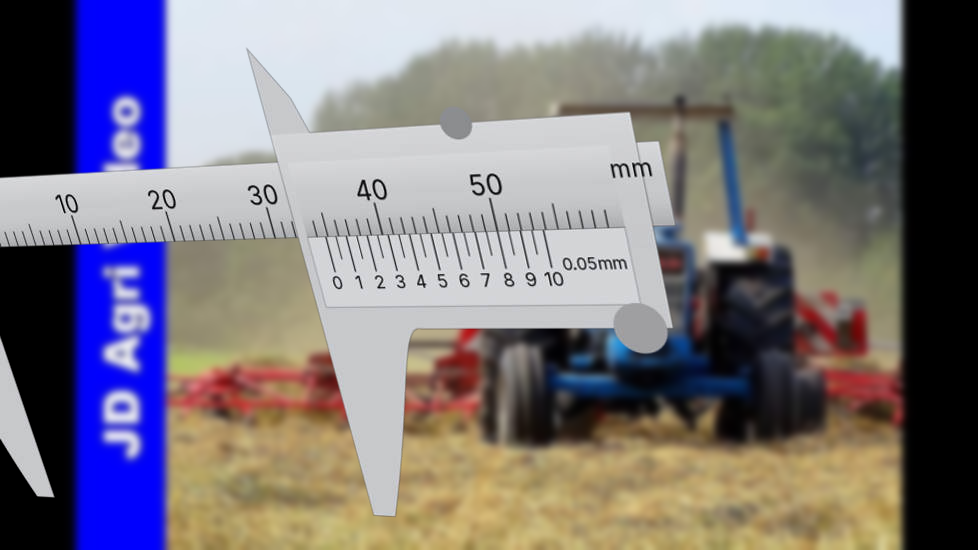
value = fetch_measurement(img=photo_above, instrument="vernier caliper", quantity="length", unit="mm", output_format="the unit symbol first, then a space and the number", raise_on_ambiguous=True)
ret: mm 34.8
